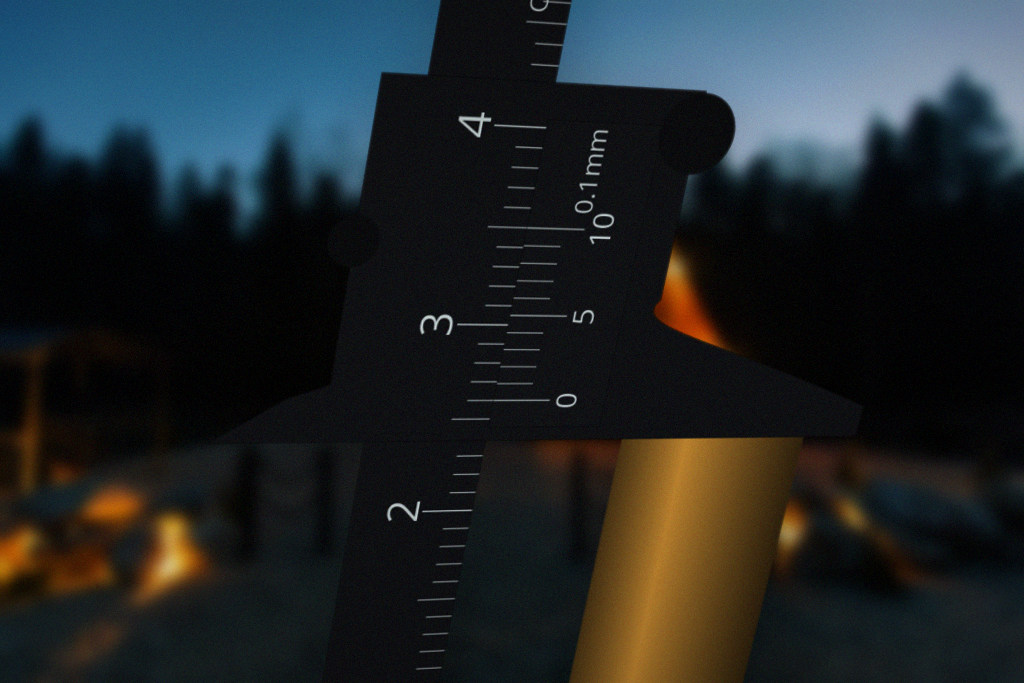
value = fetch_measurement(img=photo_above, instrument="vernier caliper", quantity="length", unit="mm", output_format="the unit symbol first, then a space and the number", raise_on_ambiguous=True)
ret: mm 26.0
